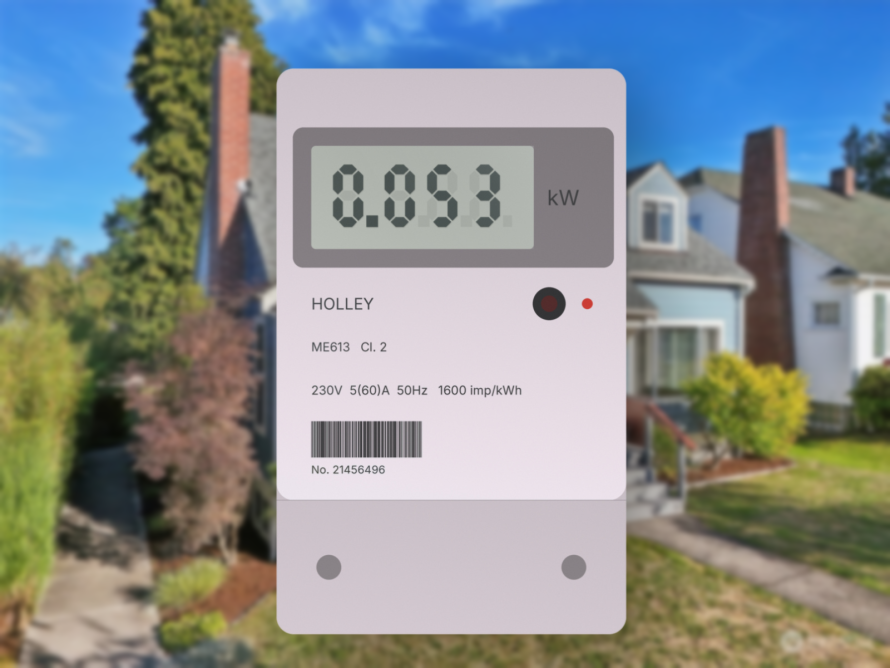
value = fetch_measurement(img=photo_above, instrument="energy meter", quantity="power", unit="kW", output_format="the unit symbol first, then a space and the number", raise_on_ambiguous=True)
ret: kW 0.053
